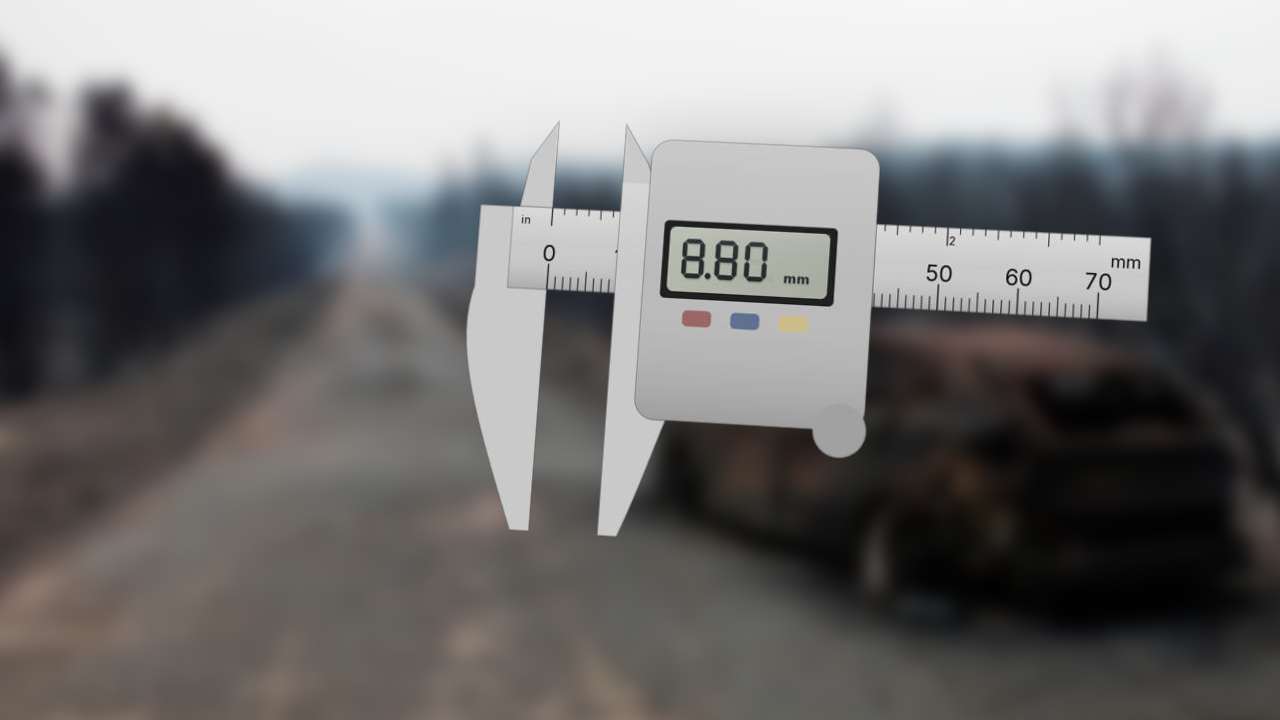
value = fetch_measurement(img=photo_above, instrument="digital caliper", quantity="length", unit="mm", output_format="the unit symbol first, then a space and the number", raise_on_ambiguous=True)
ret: mm 8.80
